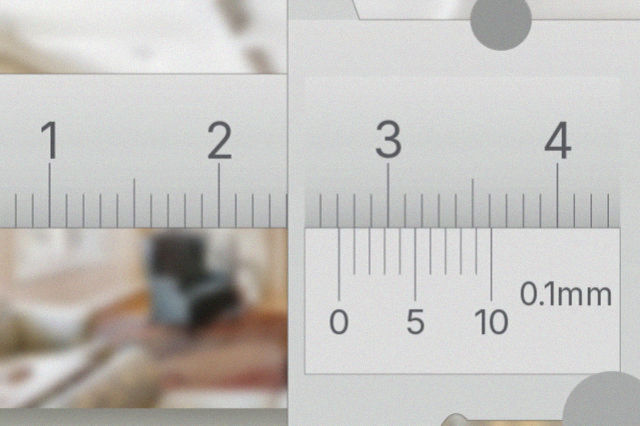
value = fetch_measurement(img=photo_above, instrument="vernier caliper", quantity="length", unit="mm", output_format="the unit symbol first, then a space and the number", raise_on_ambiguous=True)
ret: mm 27.1
